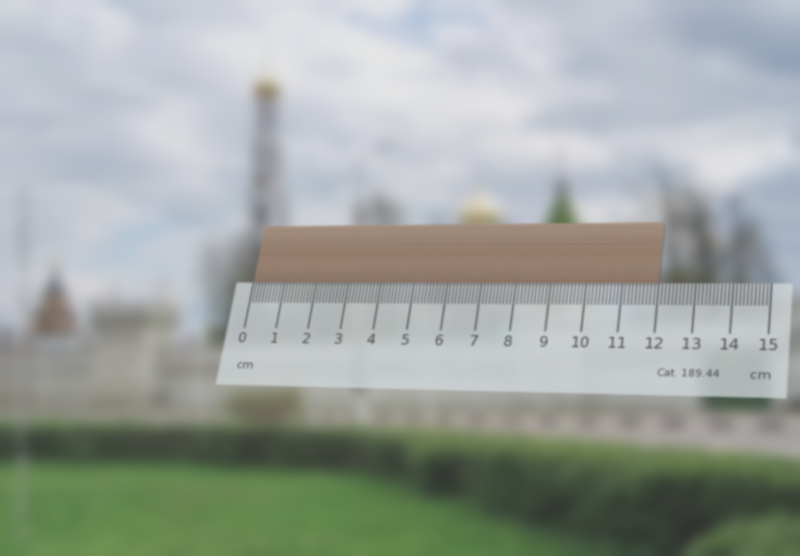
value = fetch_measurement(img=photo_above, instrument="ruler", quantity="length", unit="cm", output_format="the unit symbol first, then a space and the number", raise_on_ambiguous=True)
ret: cm 12
